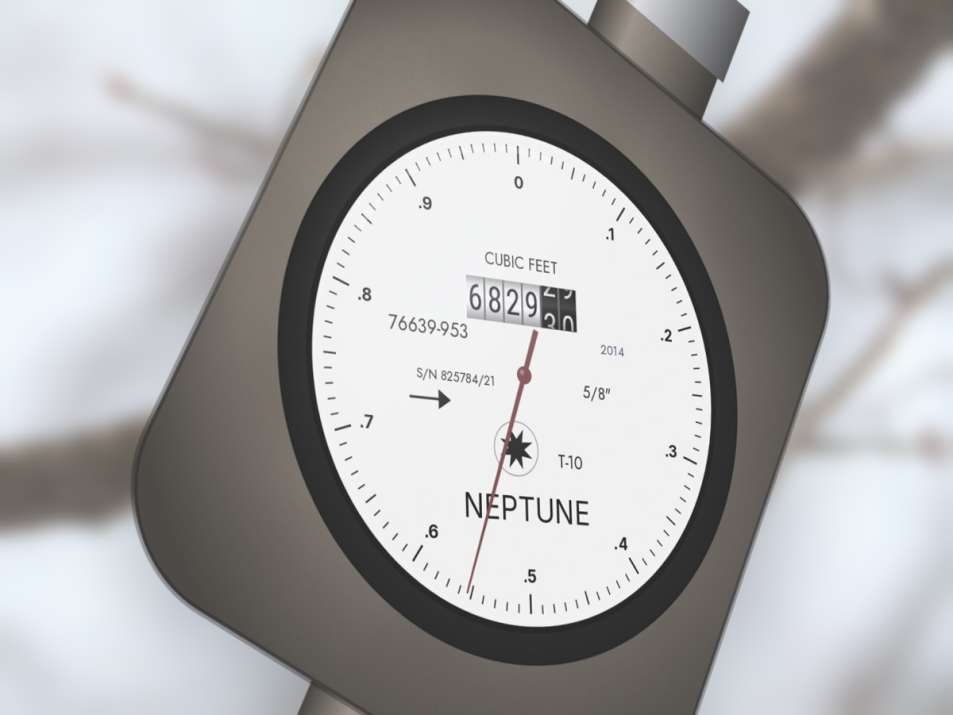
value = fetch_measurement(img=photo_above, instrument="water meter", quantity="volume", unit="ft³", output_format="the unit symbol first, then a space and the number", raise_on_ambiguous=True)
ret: ft³ 682929.55
